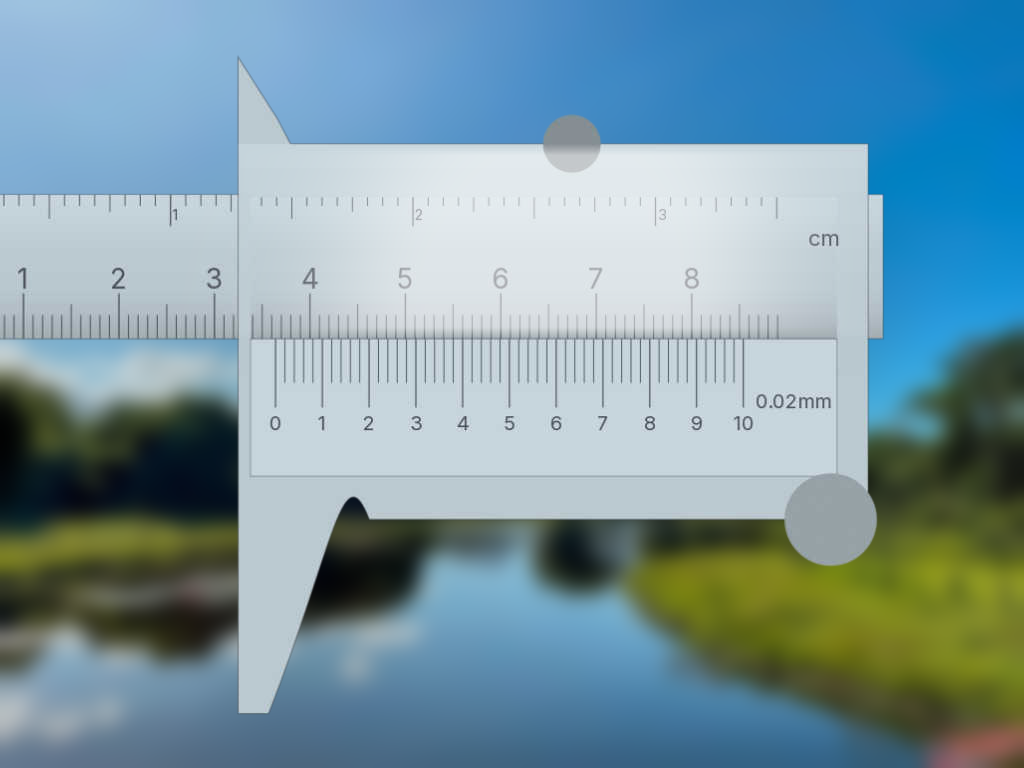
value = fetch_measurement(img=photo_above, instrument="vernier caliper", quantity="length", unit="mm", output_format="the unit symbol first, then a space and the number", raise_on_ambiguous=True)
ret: mm 36.4
